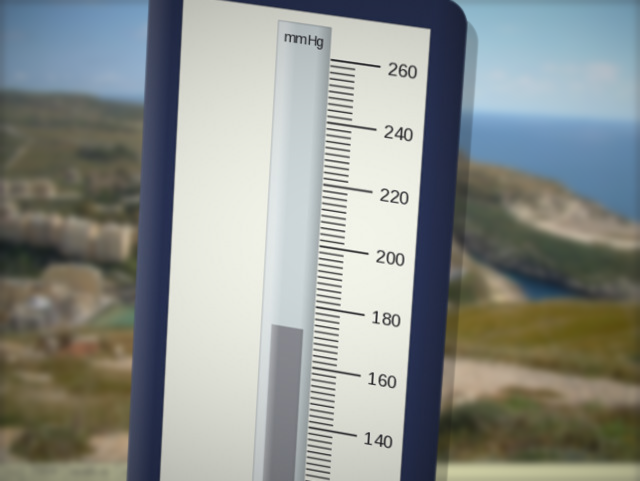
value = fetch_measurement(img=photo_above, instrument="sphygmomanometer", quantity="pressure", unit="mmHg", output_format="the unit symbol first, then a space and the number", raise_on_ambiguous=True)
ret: mmHg 172
